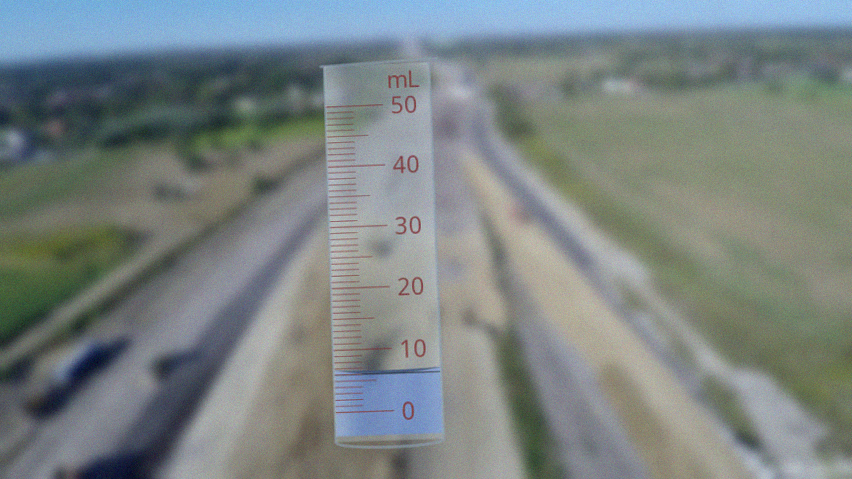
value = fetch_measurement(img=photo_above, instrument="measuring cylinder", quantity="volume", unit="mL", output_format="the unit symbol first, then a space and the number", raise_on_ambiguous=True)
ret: mL 6
